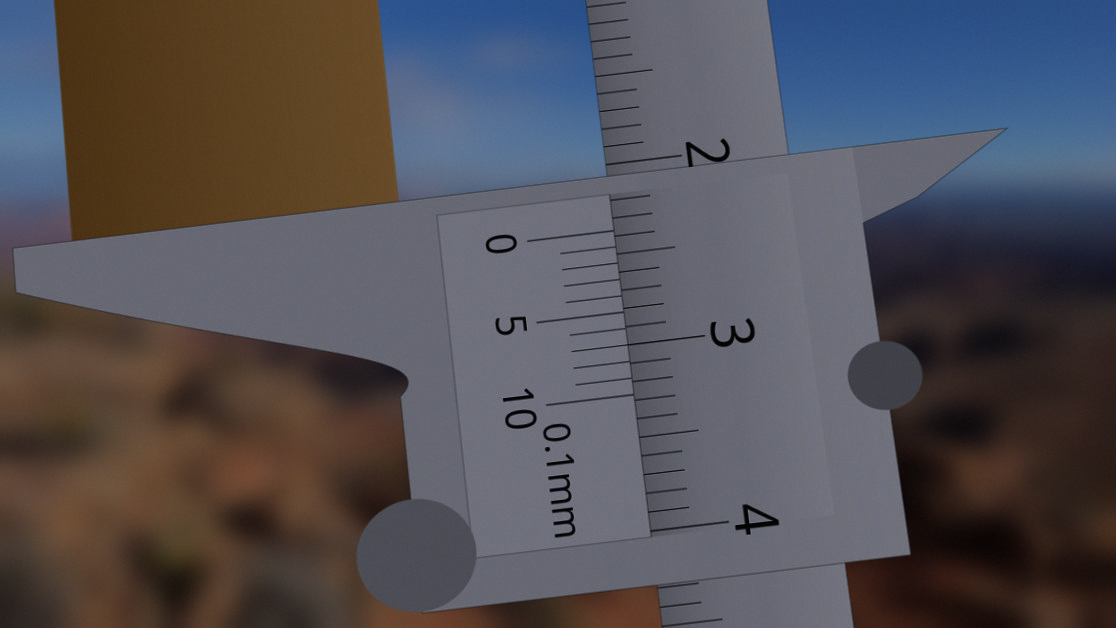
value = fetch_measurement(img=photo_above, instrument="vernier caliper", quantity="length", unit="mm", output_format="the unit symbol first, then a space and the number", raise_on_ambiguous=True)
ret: mm 23.7
